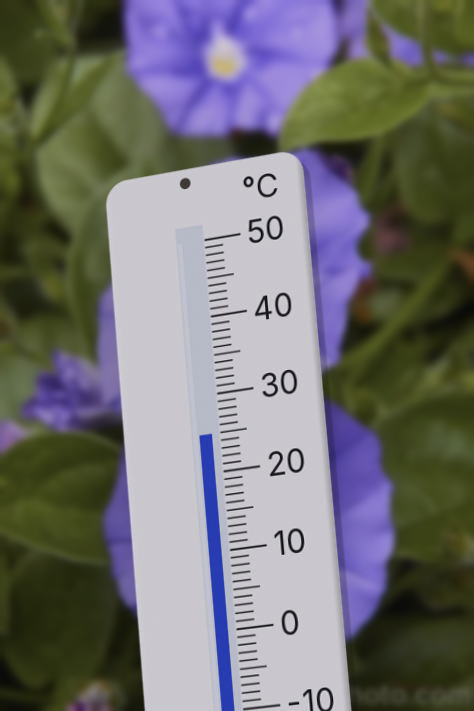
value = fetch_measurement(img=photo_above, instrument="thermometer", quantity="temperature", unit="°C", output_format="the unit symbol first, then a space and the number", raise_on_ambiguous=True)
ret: °C 25
